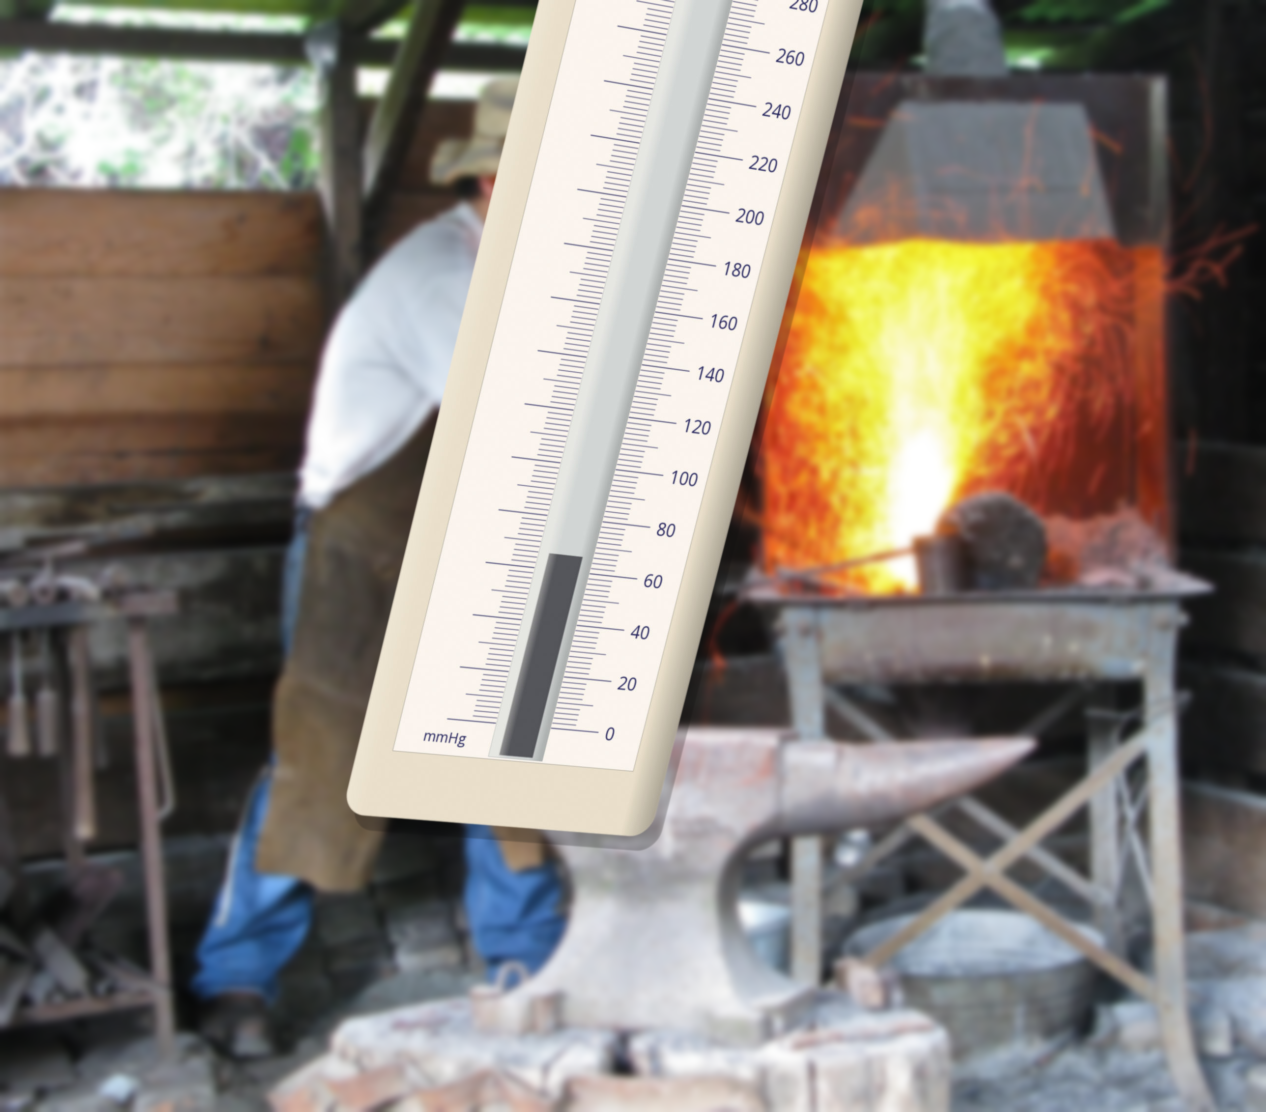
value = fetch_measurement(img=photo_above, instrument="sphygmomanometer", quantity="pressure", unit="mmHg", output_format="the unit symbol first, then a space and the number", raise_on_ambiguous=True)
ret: mmHg 66
